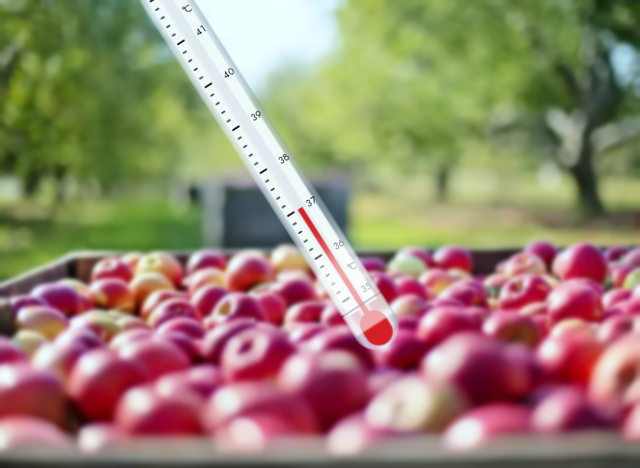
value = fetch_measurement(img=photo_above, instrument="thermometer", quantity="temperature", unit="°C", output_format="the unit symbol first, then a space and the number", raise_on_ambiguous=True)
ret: °C 37
